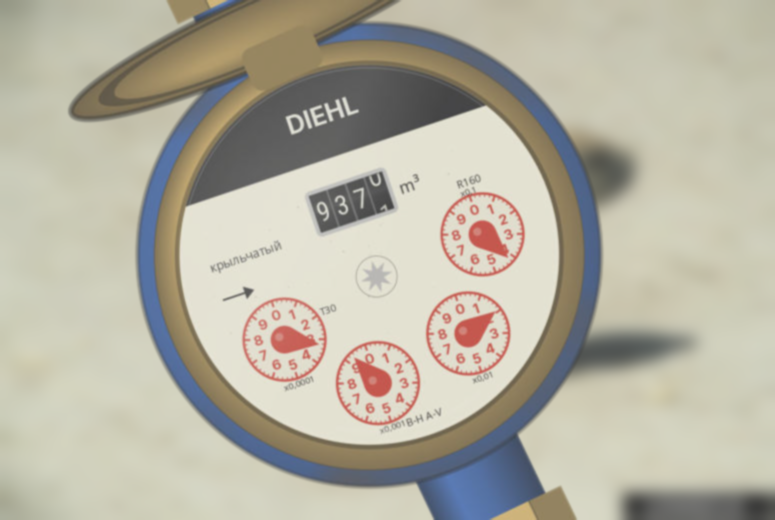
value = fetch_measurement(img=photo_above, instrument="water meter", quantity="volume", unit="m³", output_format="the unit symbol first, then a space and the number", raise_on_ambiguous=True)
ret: m³ 9370.4193
